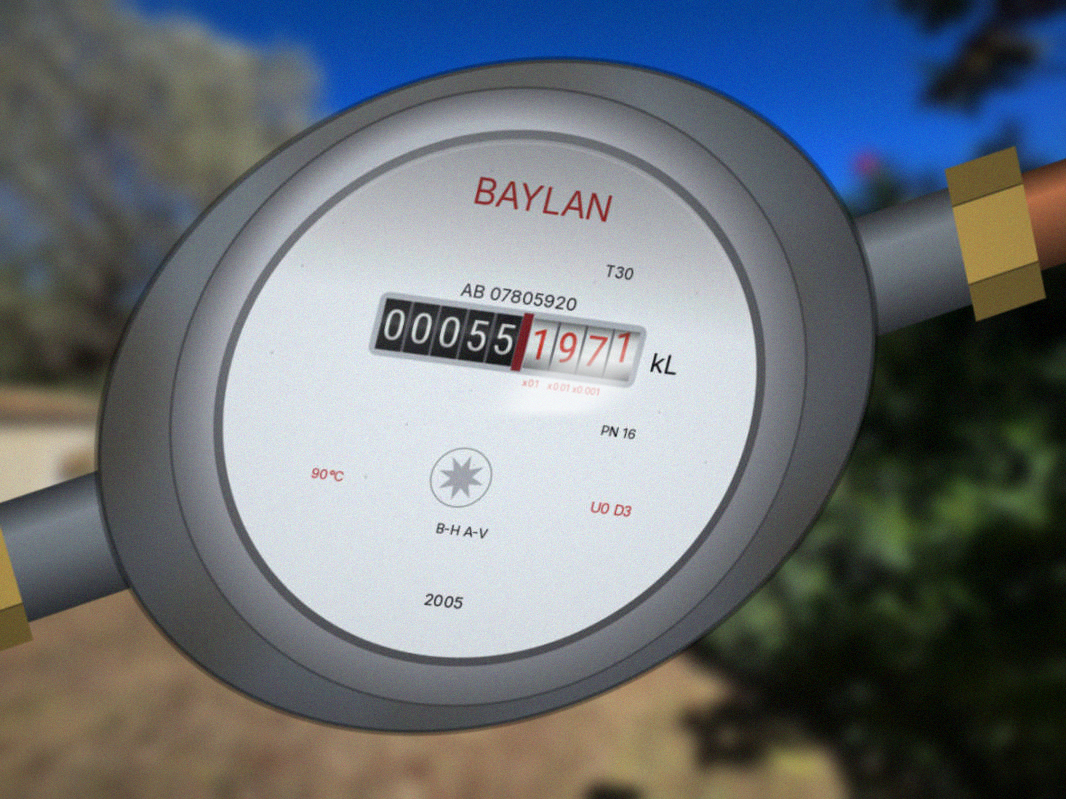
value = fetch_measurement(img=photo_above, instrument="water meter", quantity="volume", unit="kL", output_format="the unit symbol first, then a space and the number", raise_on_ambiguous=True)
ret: kL 55.1971
